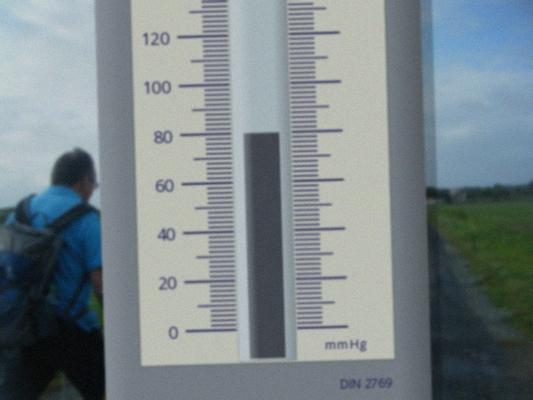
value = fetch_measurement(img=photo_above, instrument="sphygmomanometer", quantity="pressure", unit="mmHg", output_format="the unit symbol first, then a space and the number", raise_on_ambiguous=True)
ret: mmHg 80
